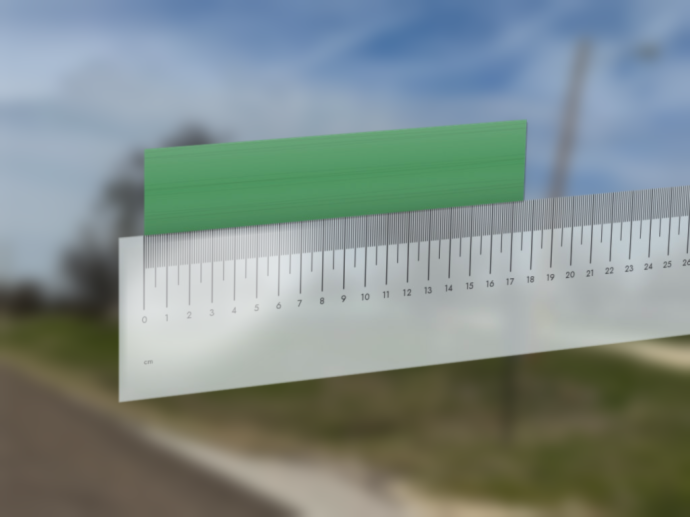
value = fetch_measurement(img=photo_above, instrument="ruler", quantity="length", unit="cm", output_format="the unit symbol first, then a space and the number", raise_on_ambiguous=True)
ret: cm 17.5
